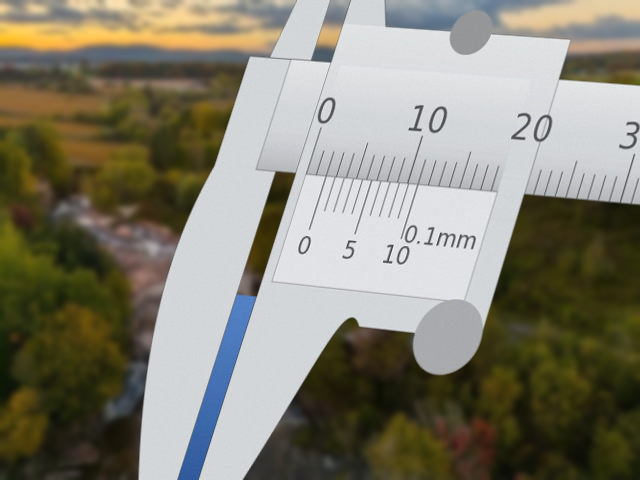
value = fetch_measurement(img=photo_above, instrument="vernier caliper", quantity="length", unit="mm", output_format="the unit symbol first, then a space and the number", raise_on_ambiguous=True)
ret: mm 2.0
